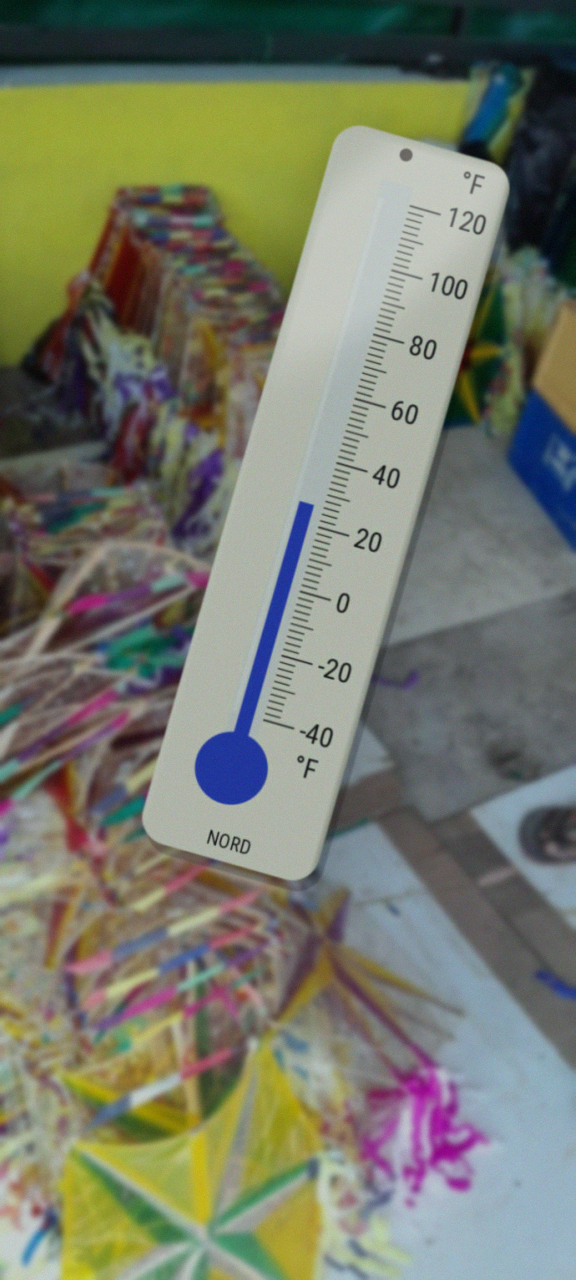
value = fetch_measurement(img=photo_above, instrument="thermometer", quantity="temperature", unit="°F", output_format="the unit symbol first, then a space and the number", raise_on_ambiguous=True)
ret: °F 26
